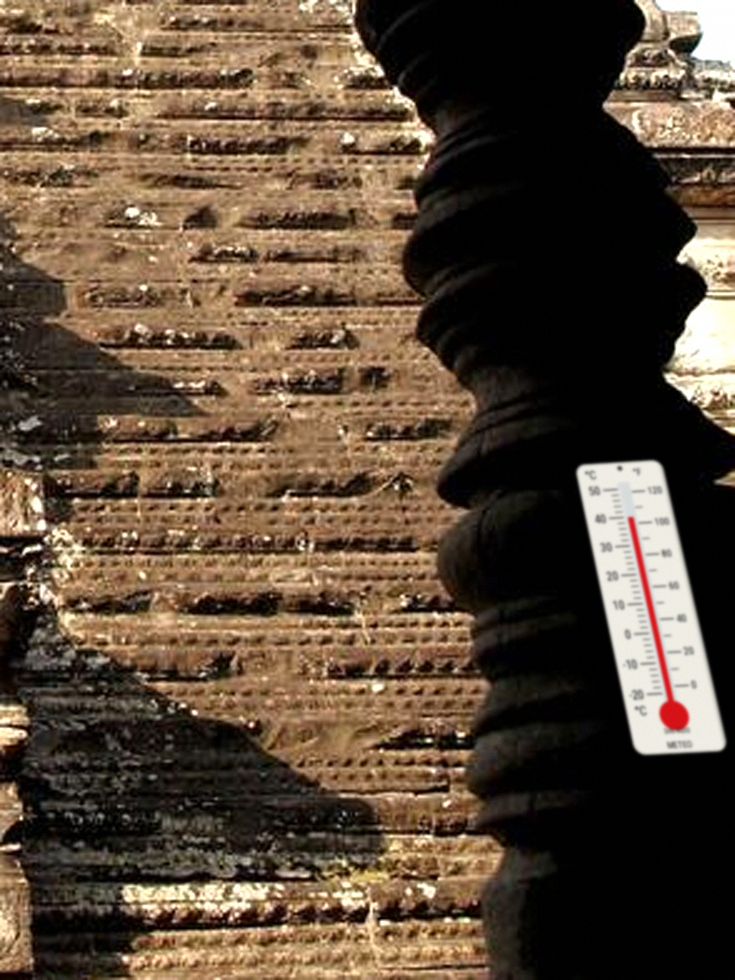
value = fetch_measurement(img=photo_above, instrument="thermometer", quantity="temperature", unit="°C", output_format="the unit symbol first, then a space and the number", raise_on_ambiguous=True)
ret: °C 40
